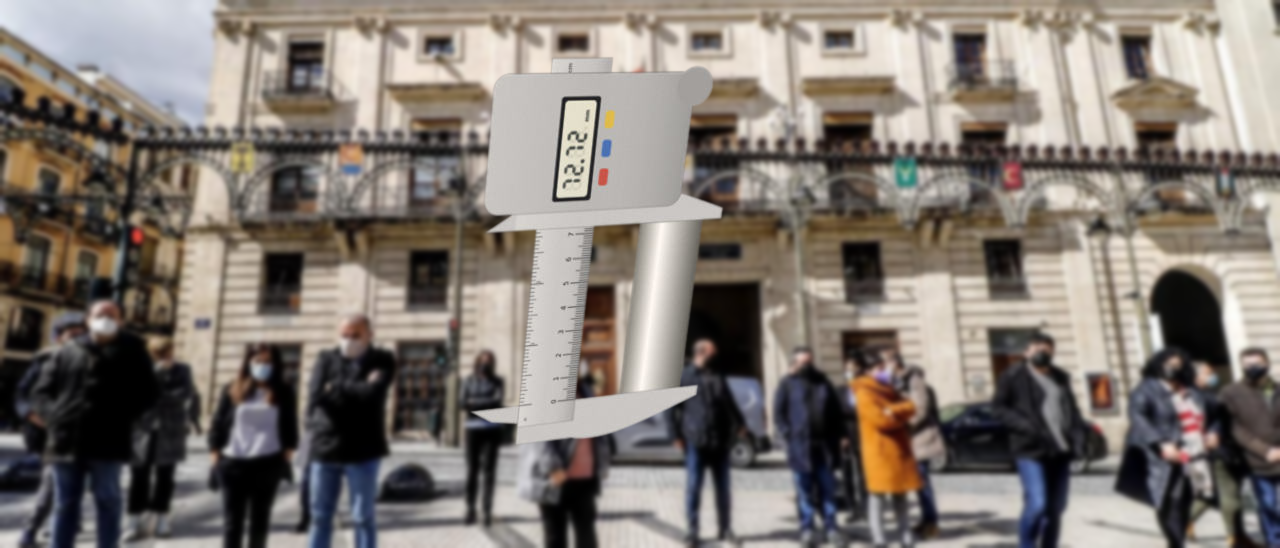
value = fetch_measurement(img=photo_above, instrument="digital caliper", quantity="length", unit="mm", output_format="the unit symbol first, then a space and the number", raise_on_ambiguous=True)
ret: mm 72.72
